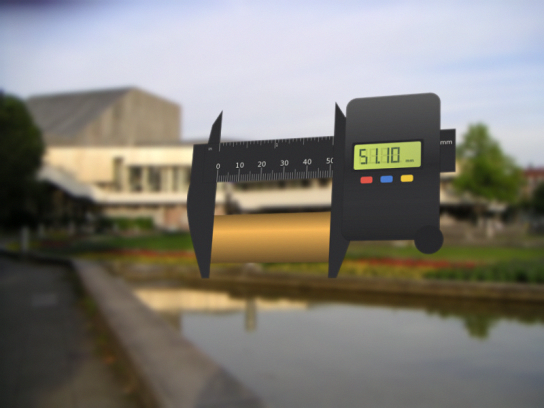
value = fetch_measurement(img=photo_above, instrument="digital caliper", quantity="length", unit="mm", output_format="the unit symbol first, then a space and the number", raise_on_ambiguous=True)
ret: mm 51.10
